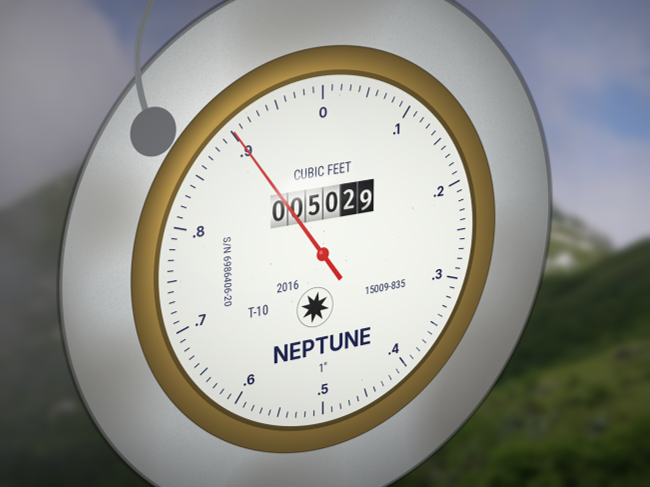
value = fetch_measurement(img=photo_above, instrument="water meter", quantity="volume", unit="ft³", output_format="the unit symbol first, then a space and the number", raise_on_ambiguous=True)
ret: ft³ 5028.90
